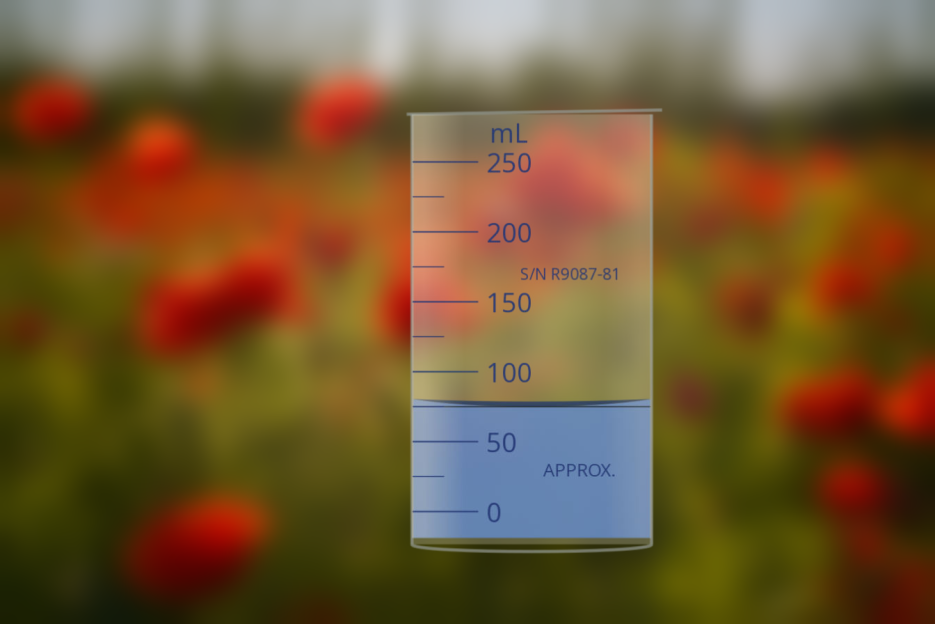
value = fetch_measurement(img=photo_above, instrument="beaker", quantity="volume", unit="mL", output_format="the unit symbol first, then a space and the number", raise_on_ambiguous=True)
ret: mL 75
